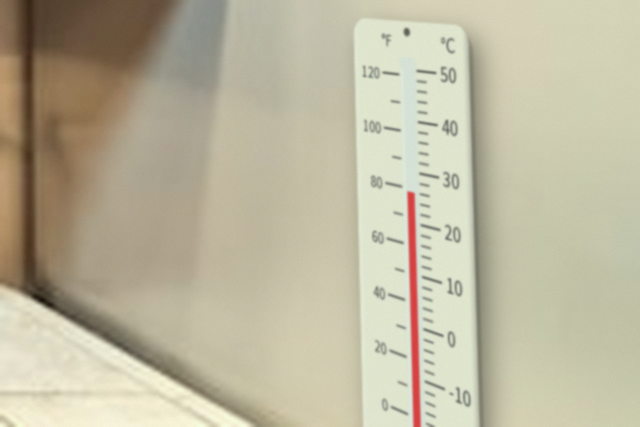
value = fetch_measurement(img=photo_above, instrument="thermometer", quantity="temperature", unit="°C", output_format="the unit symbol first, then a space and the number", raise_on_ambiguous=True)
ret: °C 26
